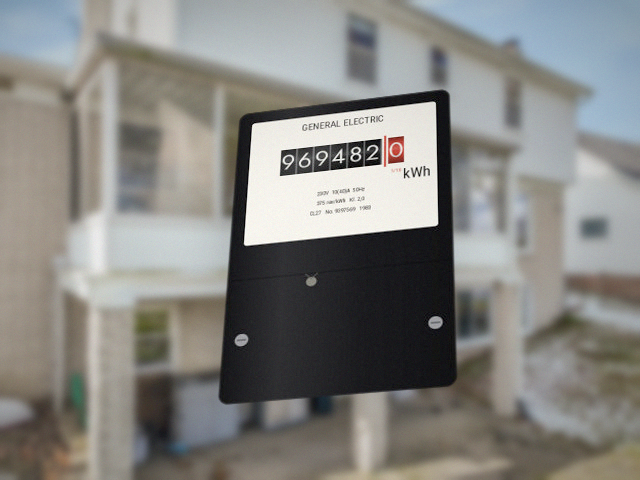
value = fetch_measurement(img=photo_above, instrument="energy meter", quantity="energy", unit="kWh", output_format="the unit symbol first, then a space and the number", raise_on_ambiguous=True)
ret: kWh 969482.0
